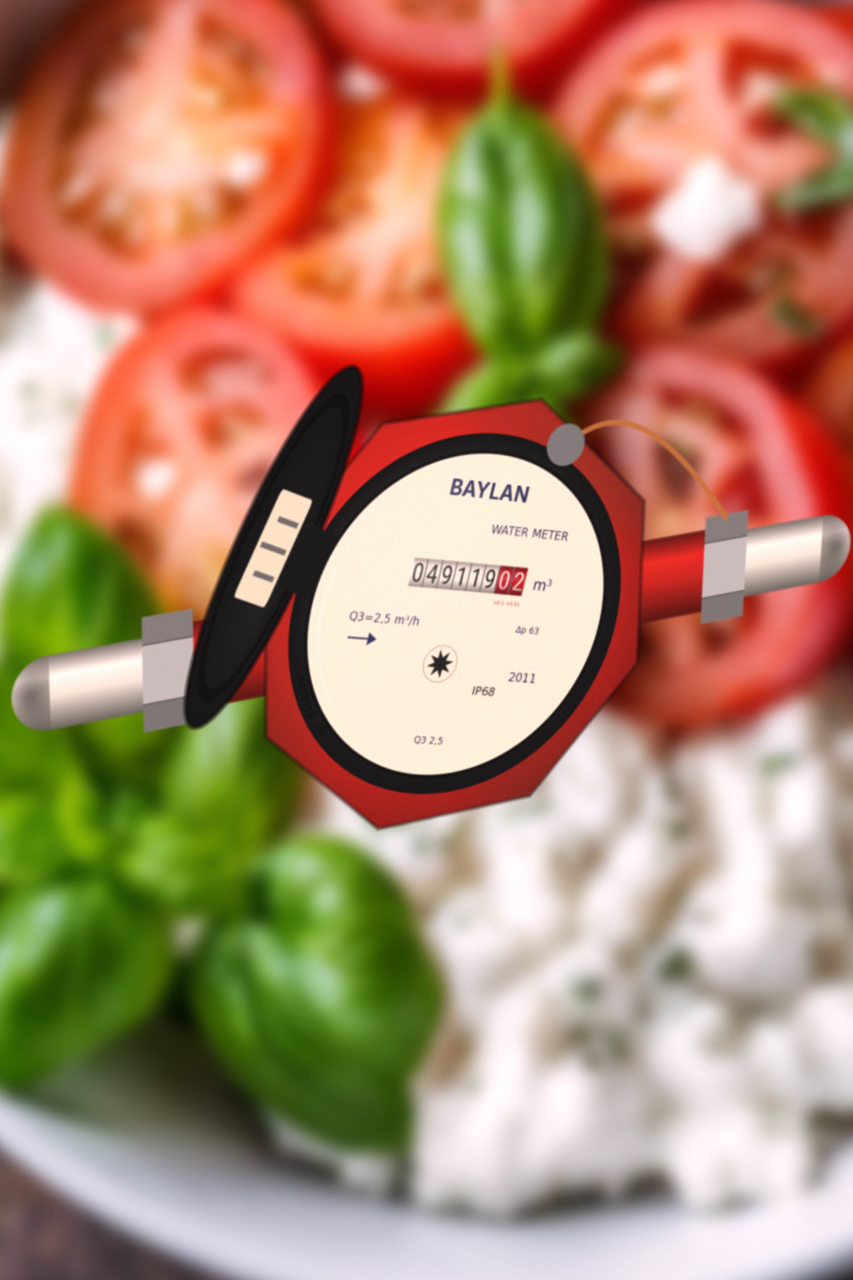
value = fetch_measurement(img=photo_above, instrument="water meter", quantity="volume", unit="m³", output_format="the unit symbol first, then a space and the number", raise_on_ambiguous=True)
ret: m³ 49119.02
